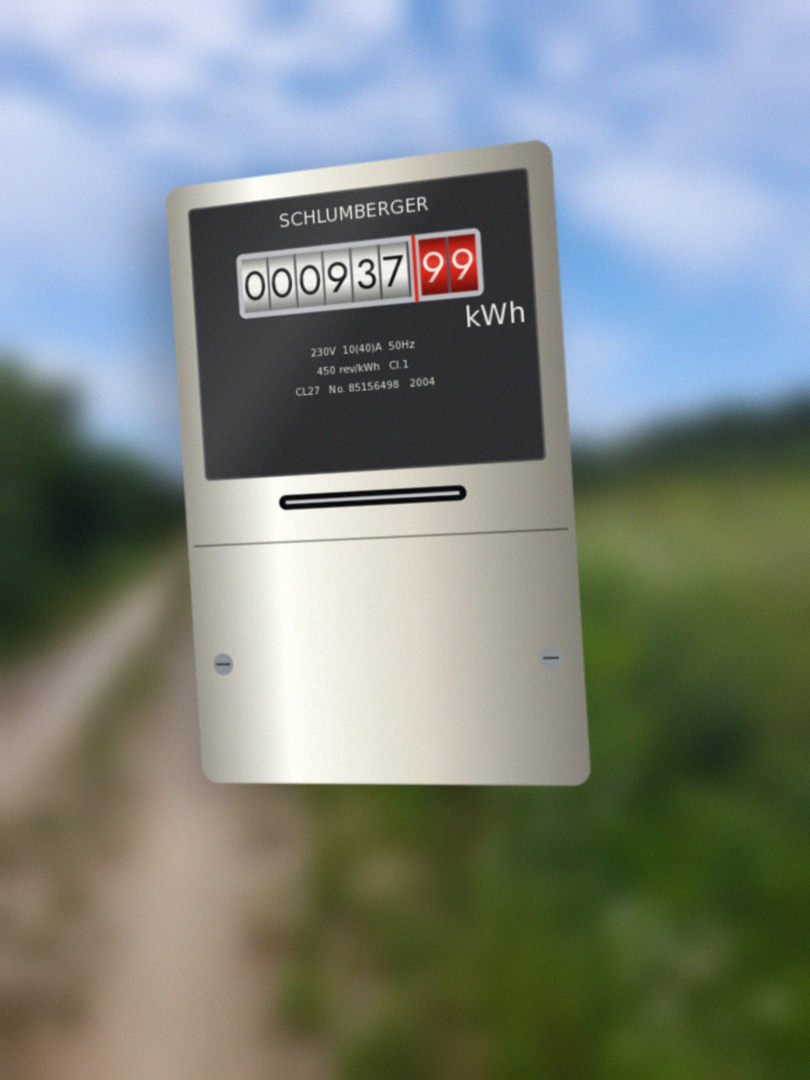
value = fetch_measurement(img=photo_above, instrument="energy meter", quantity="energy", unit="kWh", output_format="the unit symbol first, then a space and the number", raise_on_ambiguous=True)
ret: kWh 937.99
